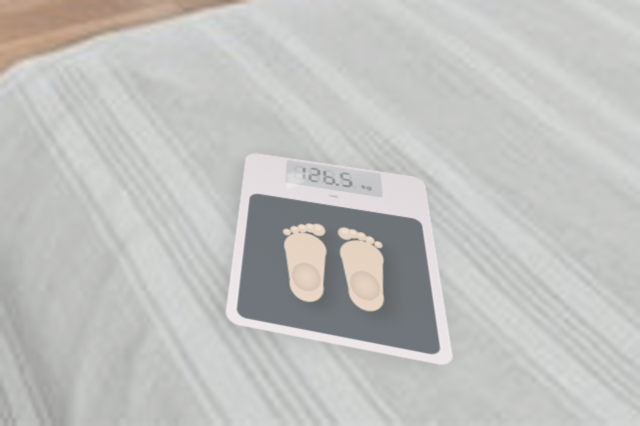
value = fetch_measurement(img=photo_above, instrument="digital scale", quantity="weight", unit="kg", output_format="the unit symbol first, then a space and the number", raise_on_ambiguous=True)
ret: kg 126.5
